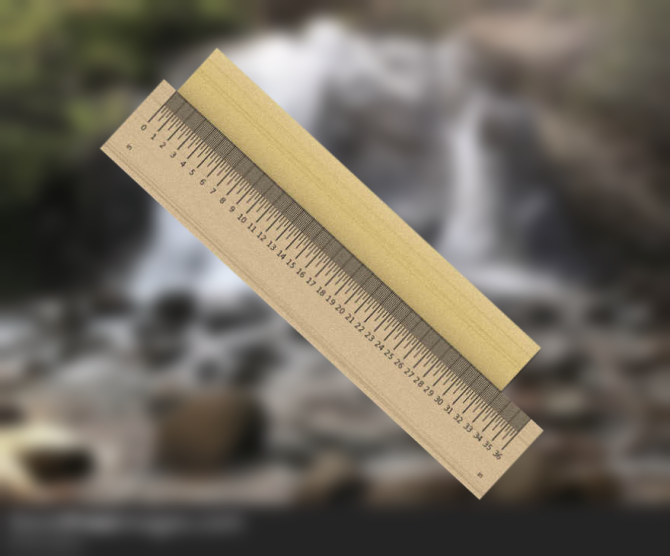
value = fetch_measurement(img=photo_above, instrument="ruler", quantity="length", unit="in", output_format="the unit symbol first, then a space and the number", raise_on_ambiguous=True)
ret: in 33
